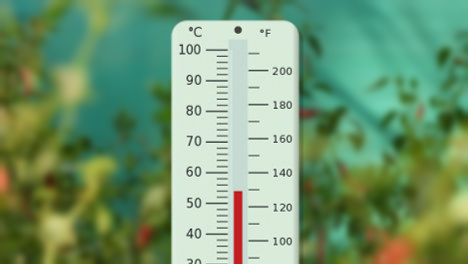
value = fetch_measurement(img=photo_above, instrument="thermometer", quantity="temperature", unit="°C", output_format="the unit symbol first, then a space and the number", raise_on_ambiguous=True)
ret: °C 54
